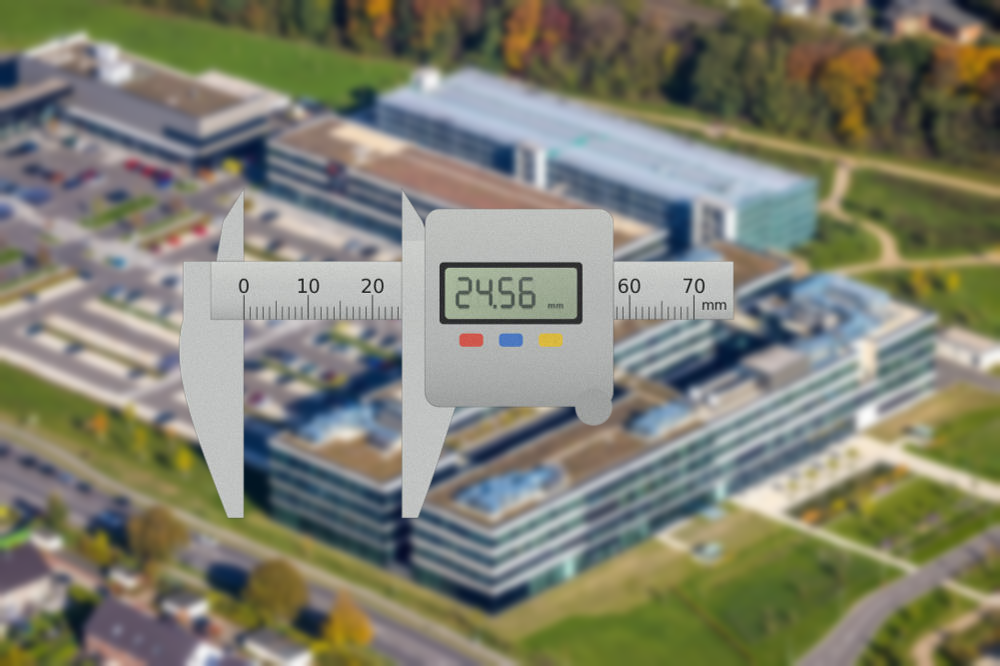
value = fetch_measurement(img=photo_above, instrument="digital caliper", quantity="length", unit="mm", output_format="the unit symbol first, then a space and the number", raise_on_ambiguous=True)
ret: mm 24.56
